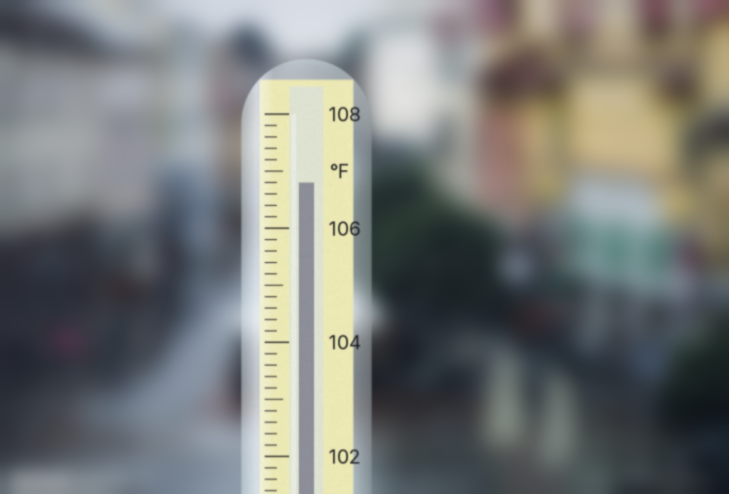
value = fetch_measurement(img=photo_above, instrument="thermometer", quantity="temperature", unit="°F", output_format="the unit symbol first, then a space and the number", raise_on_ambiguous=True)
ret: °F 106.8
